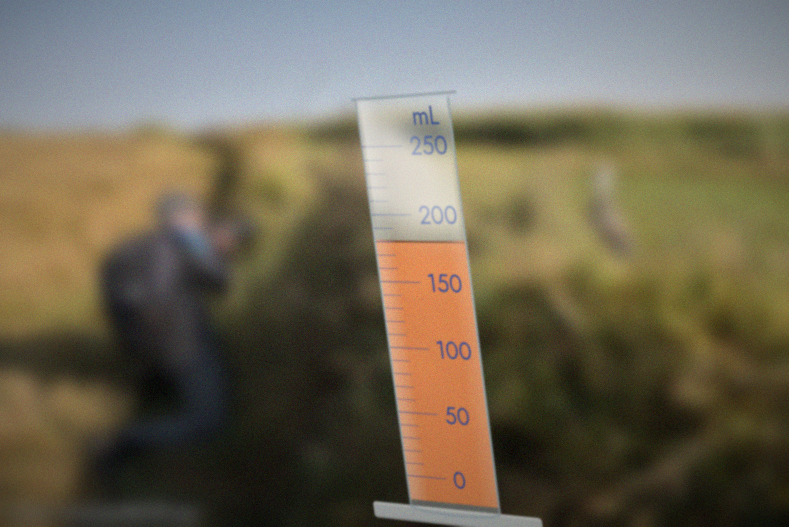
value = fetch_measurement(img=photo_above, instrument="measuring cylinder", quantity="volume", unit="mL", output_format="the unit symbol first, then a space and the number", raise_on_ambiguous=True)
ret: mL 180
